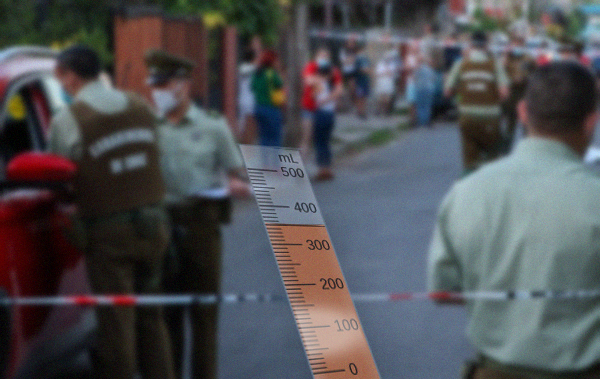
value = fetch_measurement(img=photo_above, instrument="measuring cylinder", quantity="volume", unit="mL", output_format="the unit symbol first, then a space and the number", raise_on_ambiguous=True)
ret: mL 350
